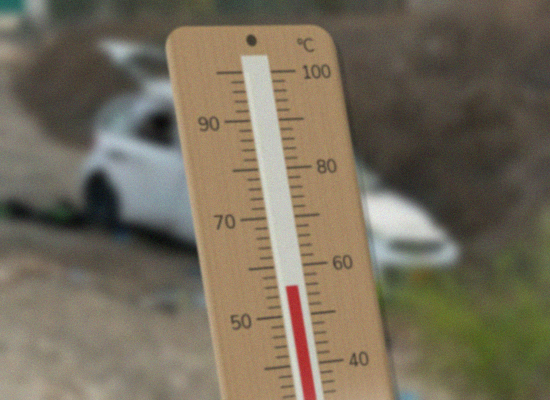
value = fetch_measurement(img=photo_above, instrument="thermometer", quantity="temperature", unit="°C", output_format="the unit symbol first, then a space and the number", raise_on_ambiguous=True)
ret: °C 56
